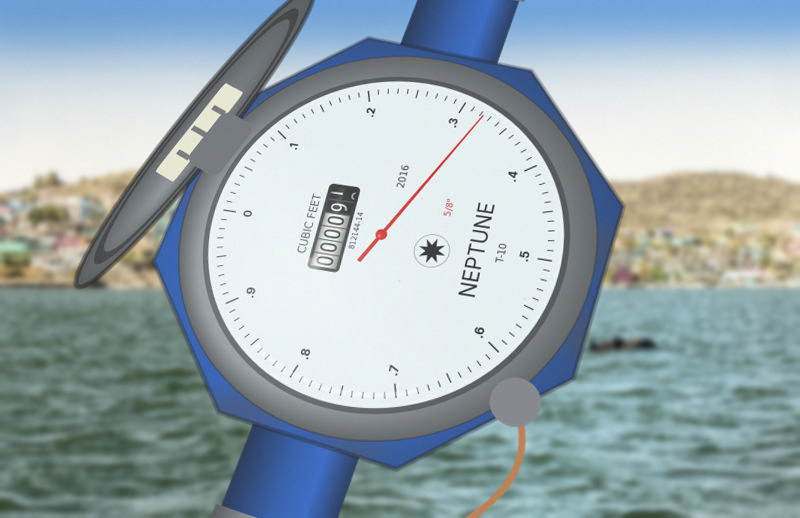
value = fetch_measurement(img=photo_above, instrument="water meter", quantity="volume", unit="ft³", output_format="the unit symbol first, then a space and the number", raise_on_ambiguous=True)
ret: ft³ 91.32
